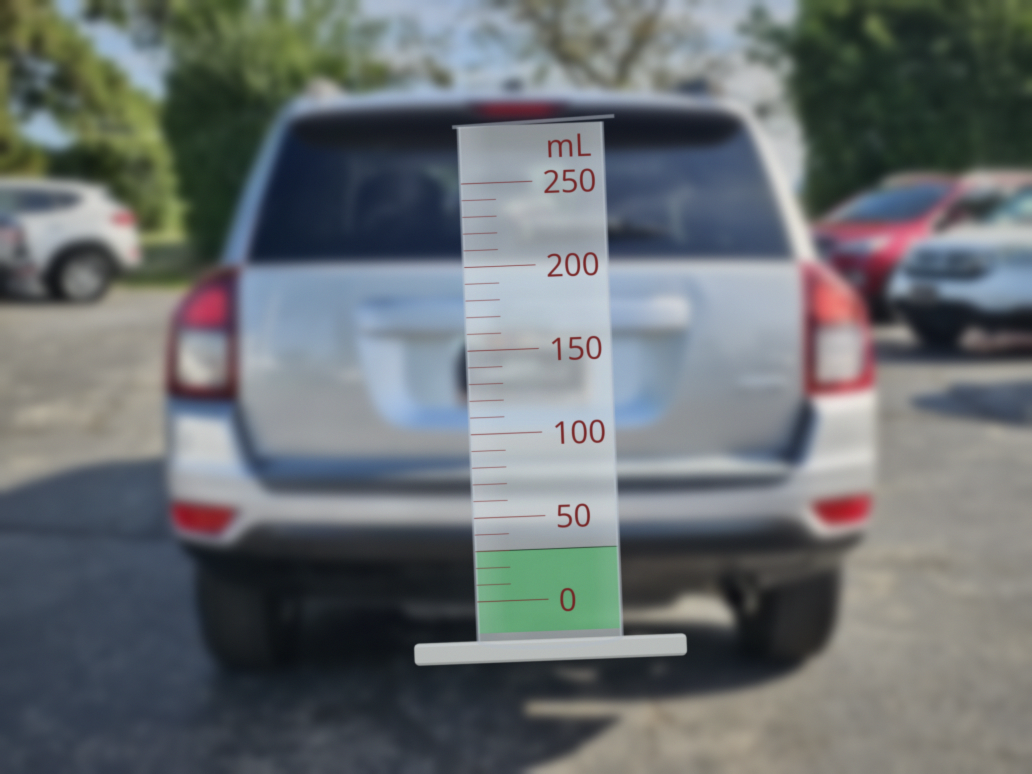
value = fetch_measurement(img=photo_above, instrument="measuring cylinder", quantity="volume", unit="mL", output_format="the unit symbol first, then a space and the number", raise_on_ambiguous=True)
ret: mL 30
